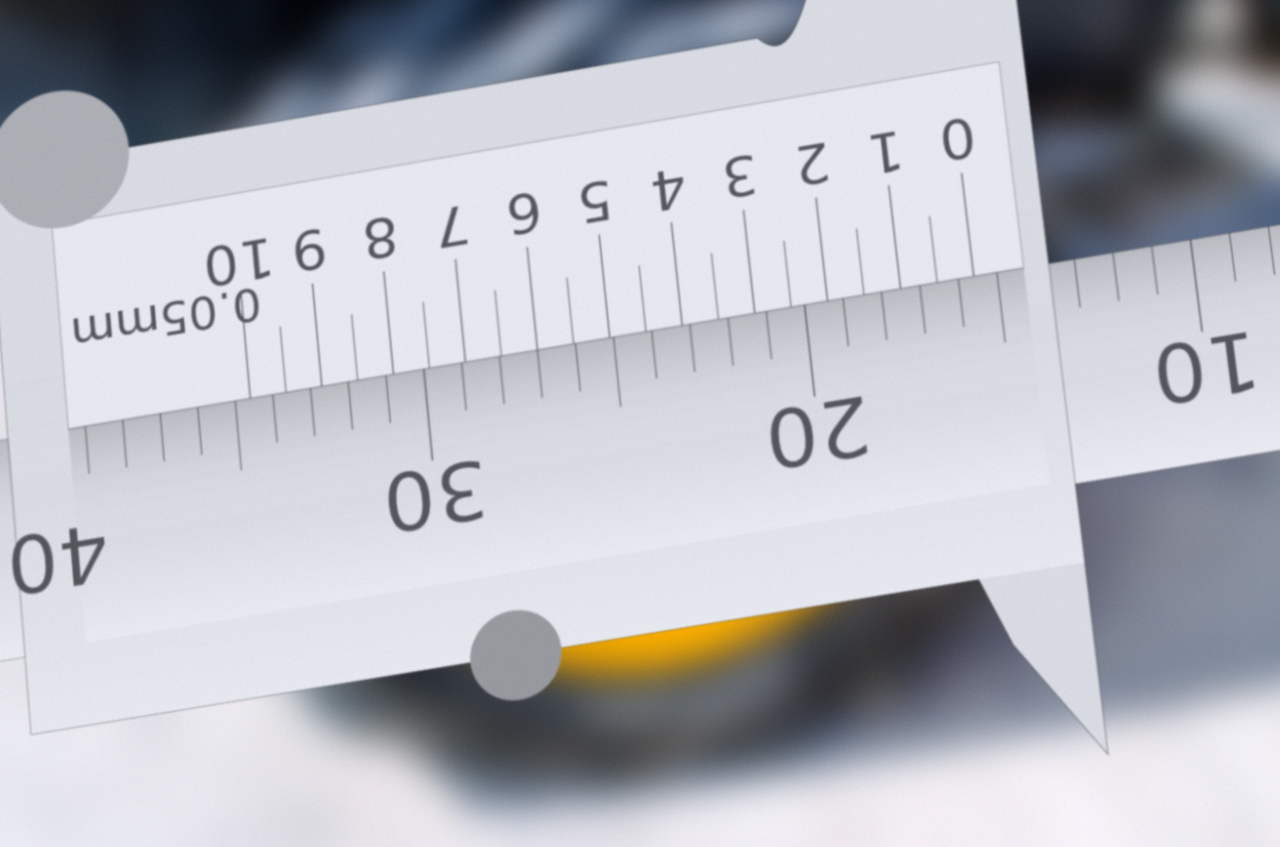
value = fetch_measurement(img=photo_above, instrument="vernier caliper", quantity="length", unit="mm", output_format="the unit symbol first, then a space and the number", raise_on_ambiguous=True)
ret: mm 15.60
